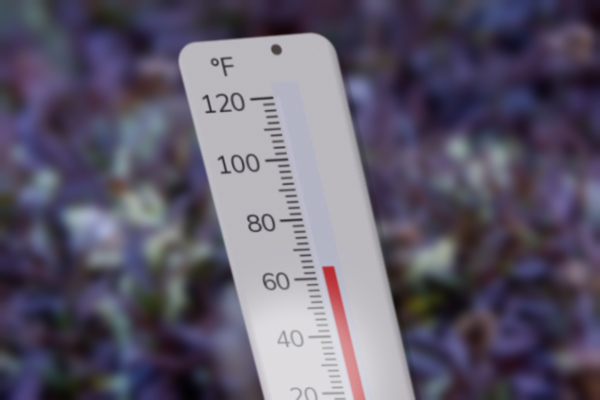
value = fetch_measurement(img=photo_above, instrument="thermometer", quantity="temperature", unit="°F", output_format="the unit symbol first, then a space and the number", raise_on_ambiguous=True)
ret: °F 64
